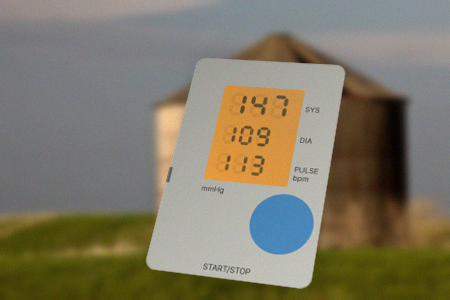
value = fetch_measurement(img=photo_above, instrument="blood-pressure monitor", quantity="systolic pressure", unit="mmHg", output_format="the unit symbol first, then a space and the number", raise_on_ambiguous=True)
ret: mmHg 147
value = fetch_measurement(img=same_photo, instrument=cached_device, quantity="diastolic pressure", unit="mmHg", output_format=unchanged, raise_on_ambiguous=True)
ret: mmHg 109
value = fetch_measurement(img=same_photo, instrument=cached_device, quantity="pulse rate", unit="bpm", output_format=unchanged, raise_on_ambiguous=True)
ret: bpm 113
